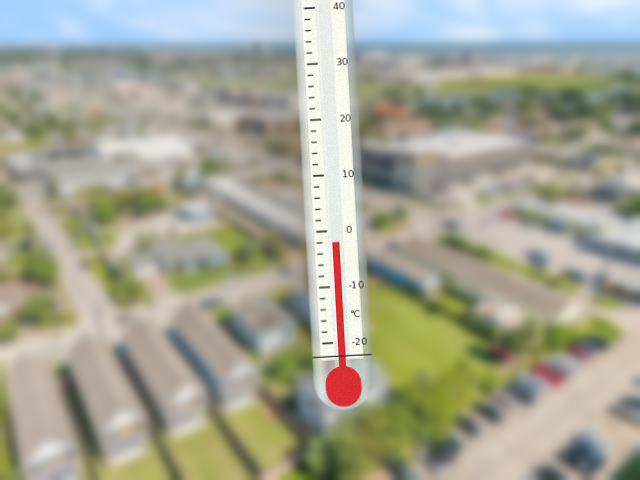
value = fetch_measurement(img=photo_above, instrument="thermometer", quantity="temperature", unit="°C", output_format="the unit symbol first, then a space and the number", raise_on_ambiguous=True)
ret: °C -2
